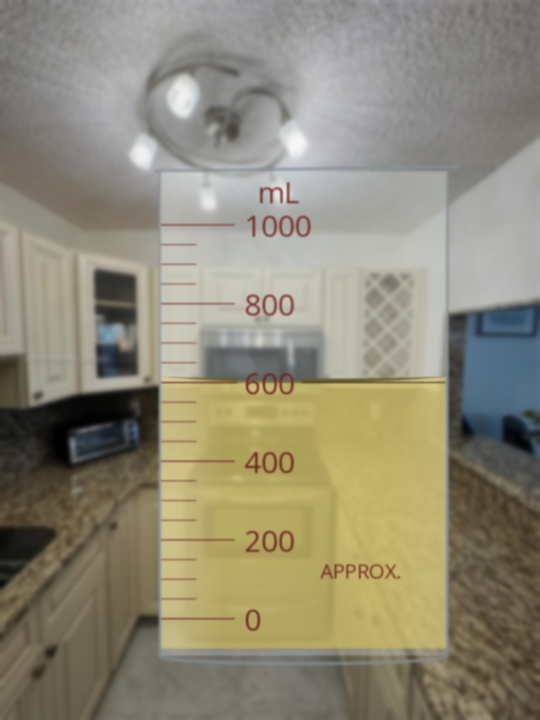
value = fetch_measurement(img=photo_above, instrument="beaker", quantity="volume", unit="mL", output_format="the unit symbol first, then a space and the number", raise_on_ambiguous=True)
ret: mL 600
